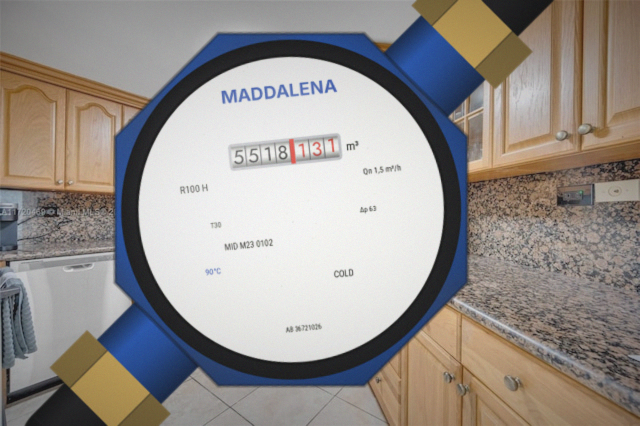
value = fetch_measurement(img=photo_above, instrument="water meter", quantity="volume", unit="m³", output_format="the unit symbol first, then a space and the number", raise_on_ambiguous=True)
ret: m³ 5518.131
